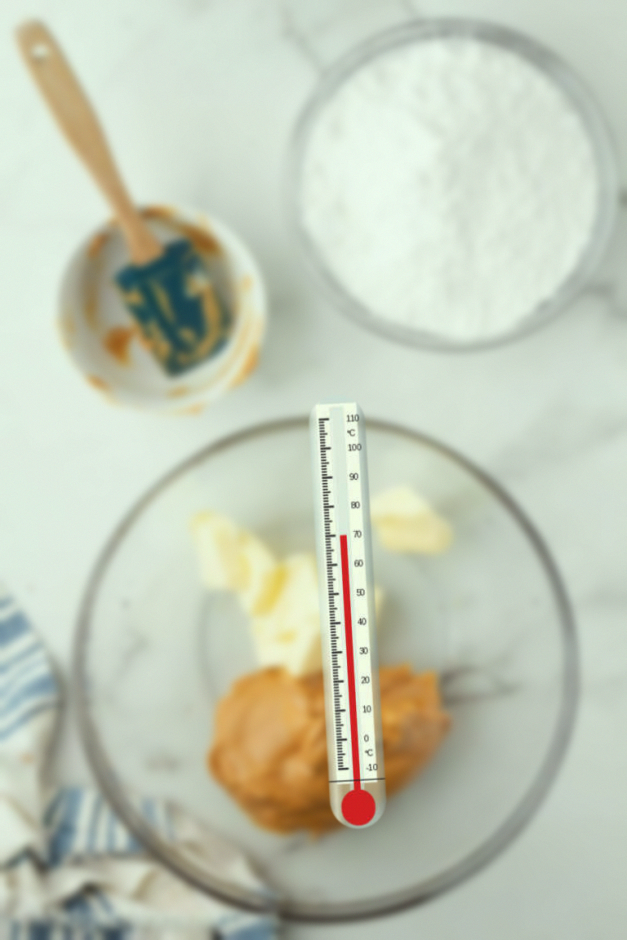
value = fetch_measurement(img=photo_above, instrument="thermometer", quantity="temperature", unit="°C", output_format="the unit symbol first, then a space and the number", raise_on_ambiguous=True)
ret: °C 70
